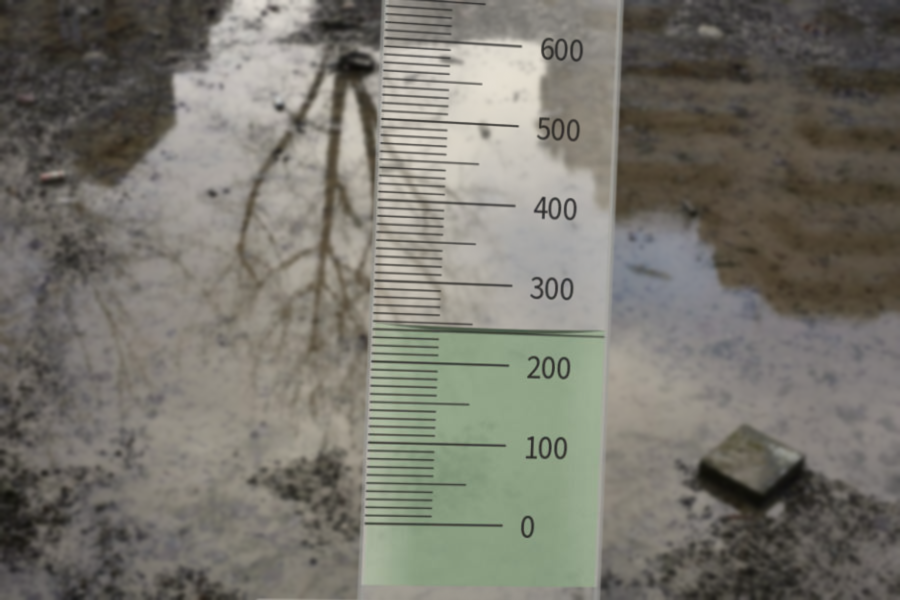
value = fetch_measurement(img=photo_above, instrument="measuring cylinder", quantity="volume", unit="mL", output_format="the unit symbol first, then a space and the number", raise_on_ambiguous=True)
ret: mL 240
